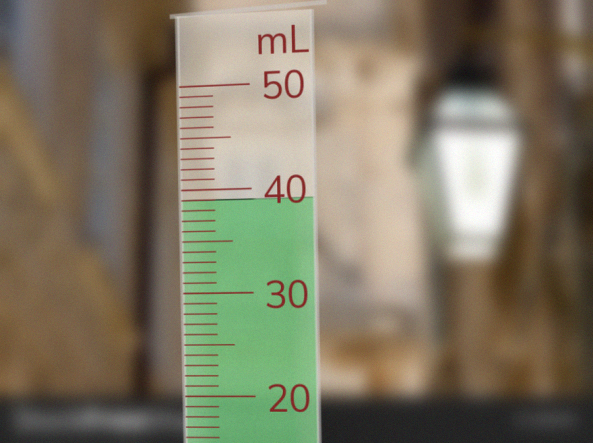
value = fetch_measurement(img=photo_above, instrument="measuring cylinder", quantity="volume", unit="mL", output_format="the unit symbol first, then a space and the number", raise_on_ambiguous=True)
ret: mL 39
